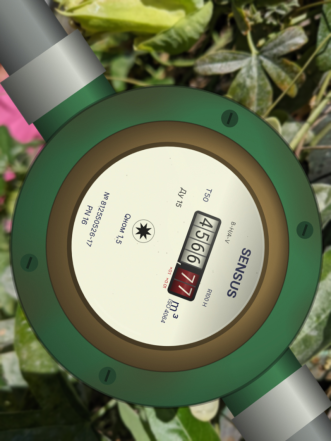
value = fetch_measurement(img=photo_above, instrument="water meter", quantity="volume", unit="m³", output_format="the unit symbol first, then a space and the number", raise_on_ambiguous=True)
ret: m³ 4566.77
